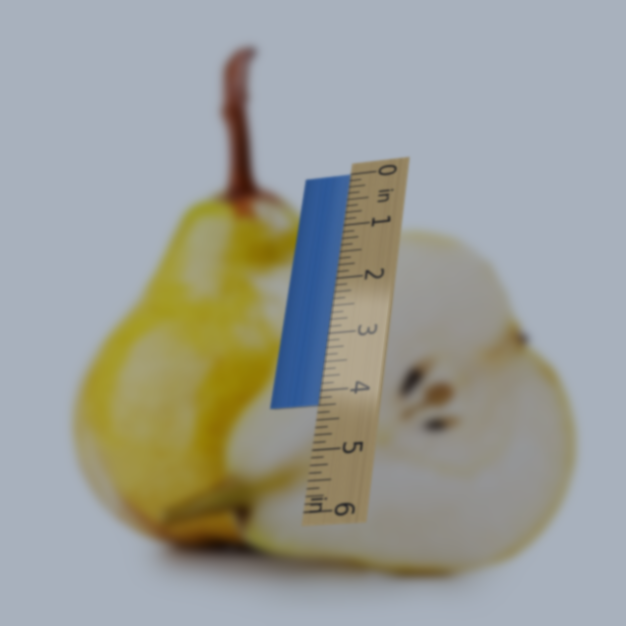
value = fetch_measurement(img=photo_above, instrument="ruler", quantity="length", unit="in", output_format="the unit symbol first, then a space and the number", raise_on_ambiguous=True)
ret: in 4.25
